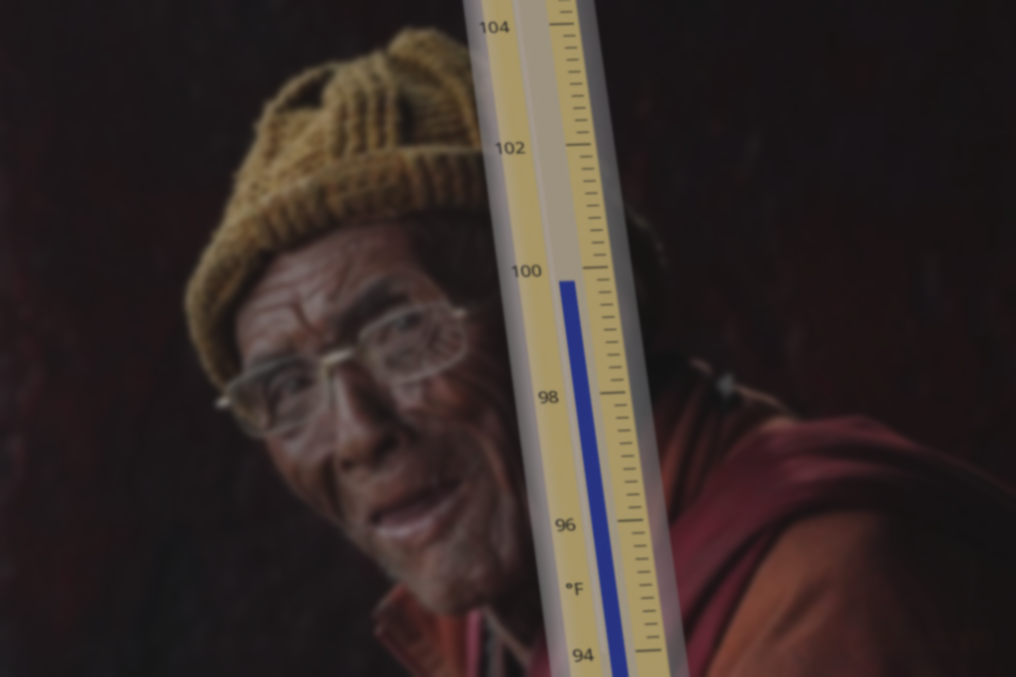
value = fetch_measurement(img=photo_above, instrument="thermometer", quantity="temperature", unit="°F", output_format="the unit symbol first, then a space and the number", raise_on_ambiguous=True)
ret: °F 99.8
